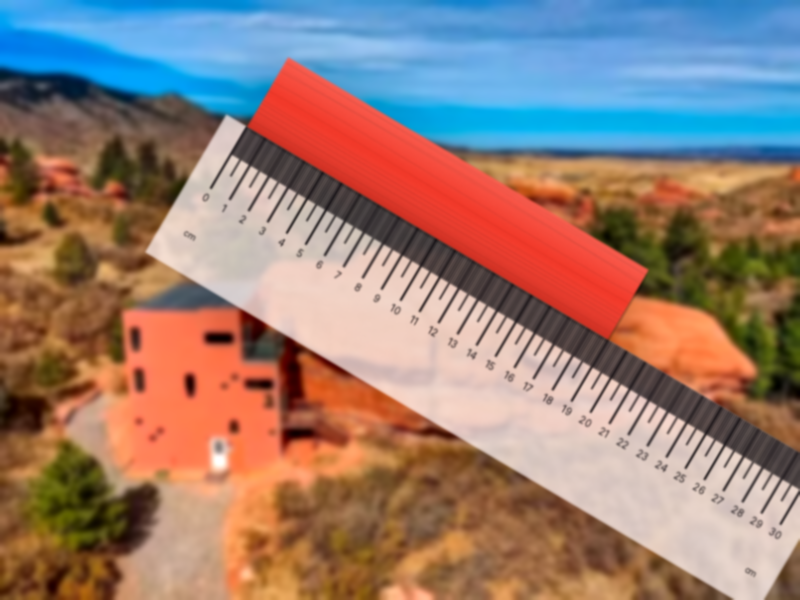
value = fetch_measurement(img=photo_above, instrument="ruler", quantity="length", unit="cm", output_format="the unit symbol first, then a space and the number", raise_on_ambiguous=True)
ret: cm 19
